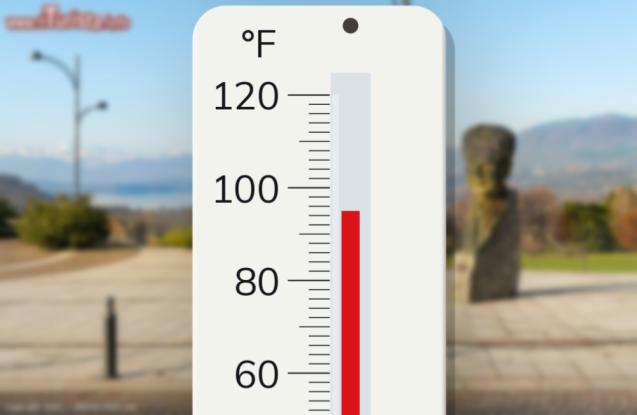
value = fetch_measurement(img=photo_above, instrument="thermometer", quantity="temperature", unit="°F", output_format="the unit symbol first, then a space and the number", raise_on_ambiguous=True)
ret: °F 95
